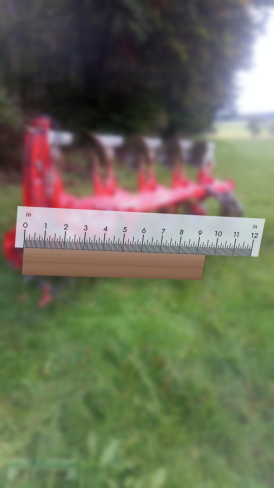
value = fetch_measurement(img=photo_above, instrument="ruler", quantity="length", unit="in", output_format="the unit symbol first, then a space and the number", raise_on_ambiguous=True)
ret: in 9.5
